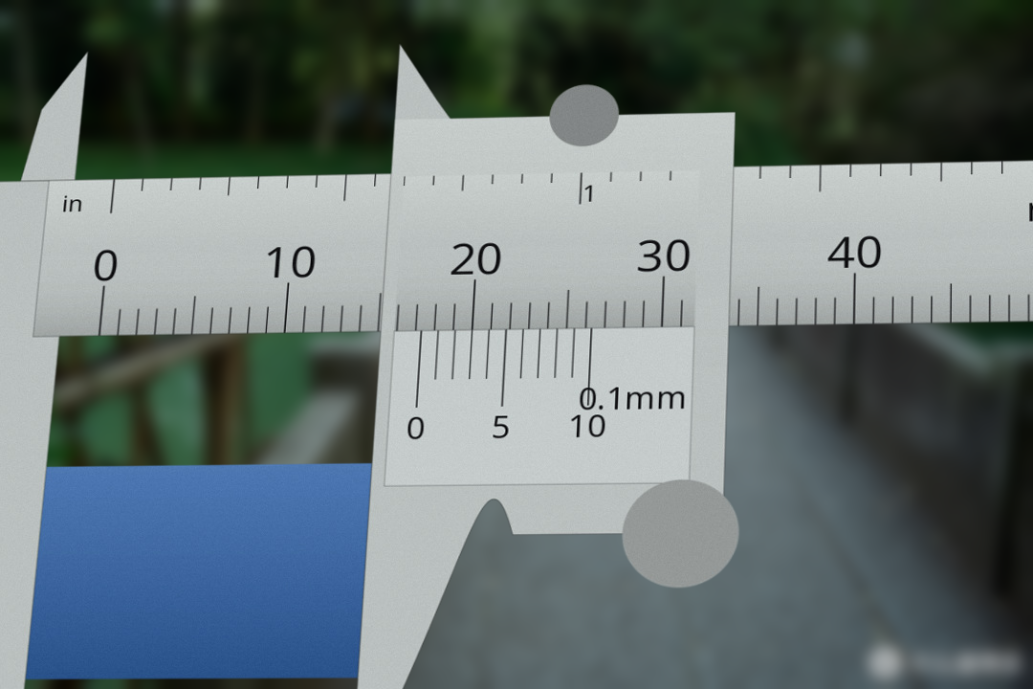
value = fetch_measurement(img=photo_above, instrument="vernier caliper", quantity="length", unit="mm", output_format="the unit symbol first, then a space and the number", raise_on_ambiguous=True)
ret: mm 17.3
